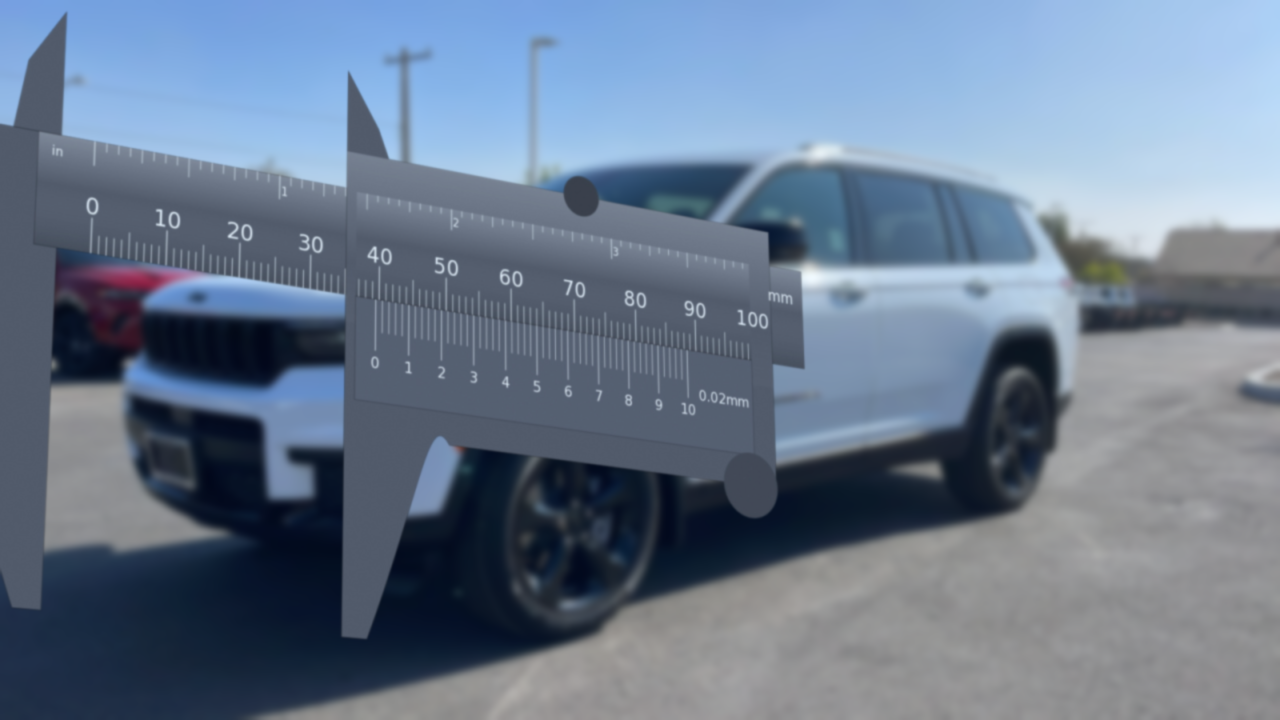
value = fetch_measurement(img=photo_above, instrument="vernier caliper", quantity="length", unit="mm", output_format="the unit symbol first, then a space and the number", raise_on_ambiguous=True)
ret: mm 39.5
